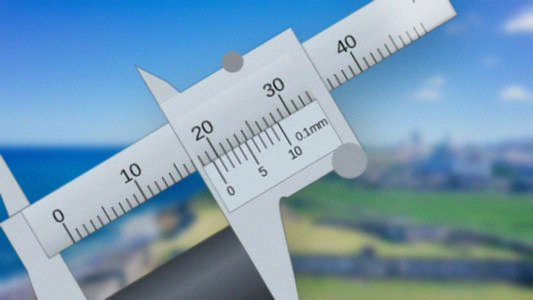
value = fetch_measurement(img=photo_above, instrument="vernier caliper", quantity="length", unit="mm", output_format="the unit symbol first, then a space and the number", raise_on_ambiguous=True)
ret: mm 19.2
